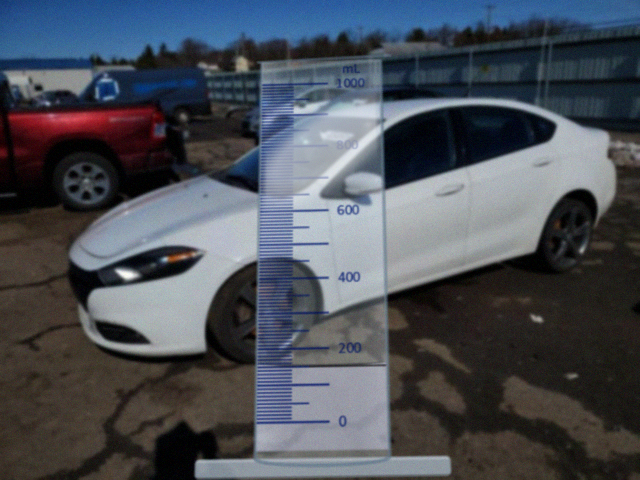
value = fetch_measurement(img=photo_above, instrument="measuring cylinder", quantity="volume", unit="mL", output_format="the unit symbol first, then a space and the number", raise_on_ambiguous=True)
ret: mL 150
